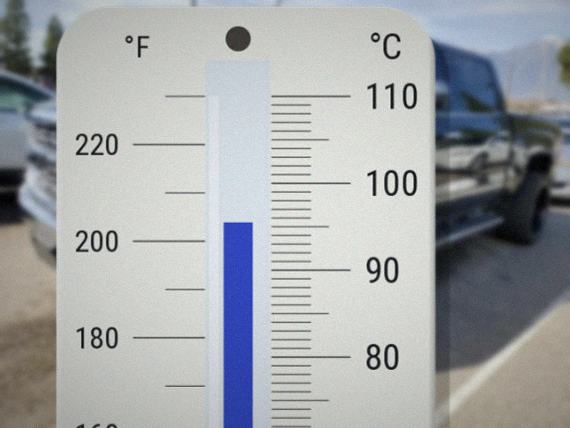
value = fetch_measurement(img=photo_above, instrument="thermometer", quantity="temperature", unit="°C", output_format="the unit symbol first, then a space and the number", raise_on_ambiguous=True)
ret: °C 95.5
